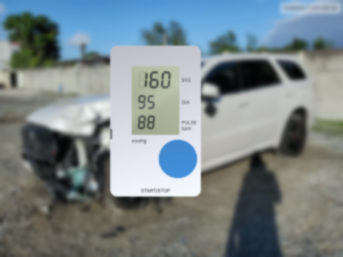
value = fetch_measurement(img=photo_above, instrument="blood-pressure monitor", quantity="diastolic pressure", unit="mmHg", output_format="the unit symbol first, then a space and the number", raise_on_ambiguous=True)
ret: mmHg 95
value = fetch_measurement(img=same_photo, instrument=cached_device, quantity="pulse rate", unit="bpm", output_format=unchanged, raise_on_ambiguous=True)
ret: bpm 88
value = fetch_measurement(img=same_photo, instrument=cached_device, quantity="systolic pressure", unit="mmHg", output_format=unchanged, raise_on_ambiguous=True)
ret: mmHg 160
